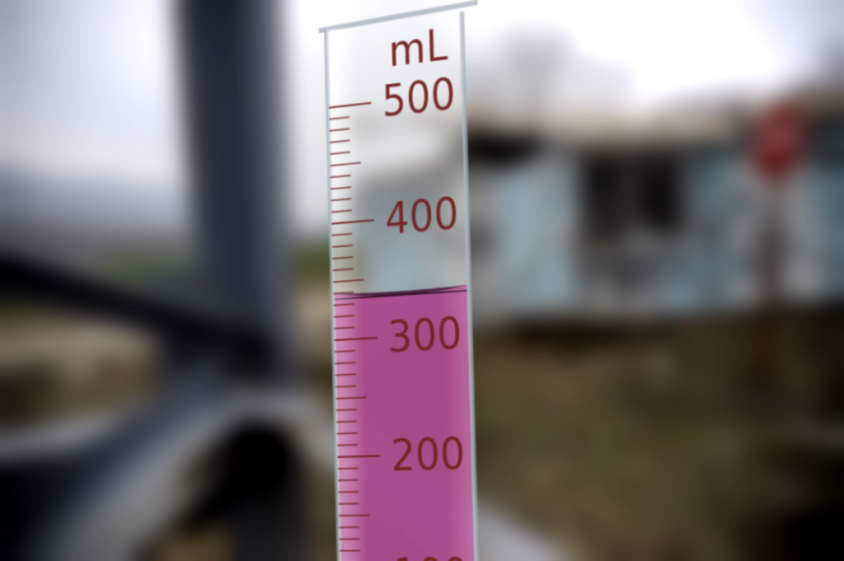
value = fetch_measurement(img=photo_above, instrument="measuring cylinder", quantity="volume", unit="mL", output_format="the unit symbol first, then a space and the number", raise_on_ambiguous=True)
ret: mL 335
